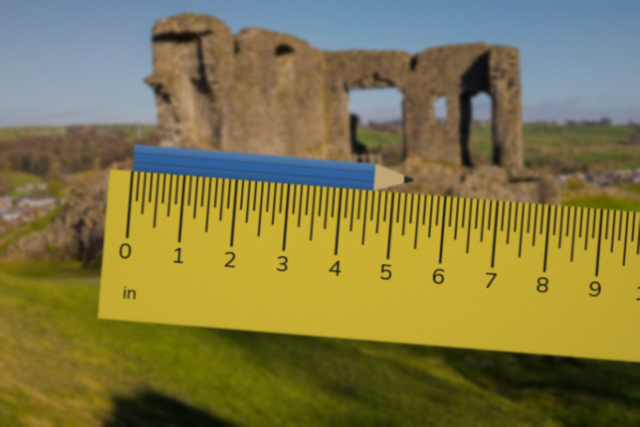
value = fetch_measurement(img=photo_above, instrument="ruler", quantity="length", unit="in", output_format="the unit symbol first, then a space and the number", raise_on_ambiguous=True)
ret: in 5.375
